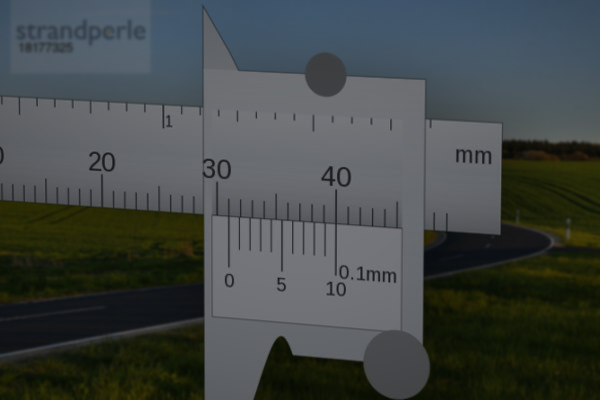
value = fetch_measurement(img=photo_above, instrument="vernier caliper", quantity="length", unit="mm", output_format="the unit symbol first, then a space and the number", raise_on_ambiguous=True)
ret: mm 31.0
